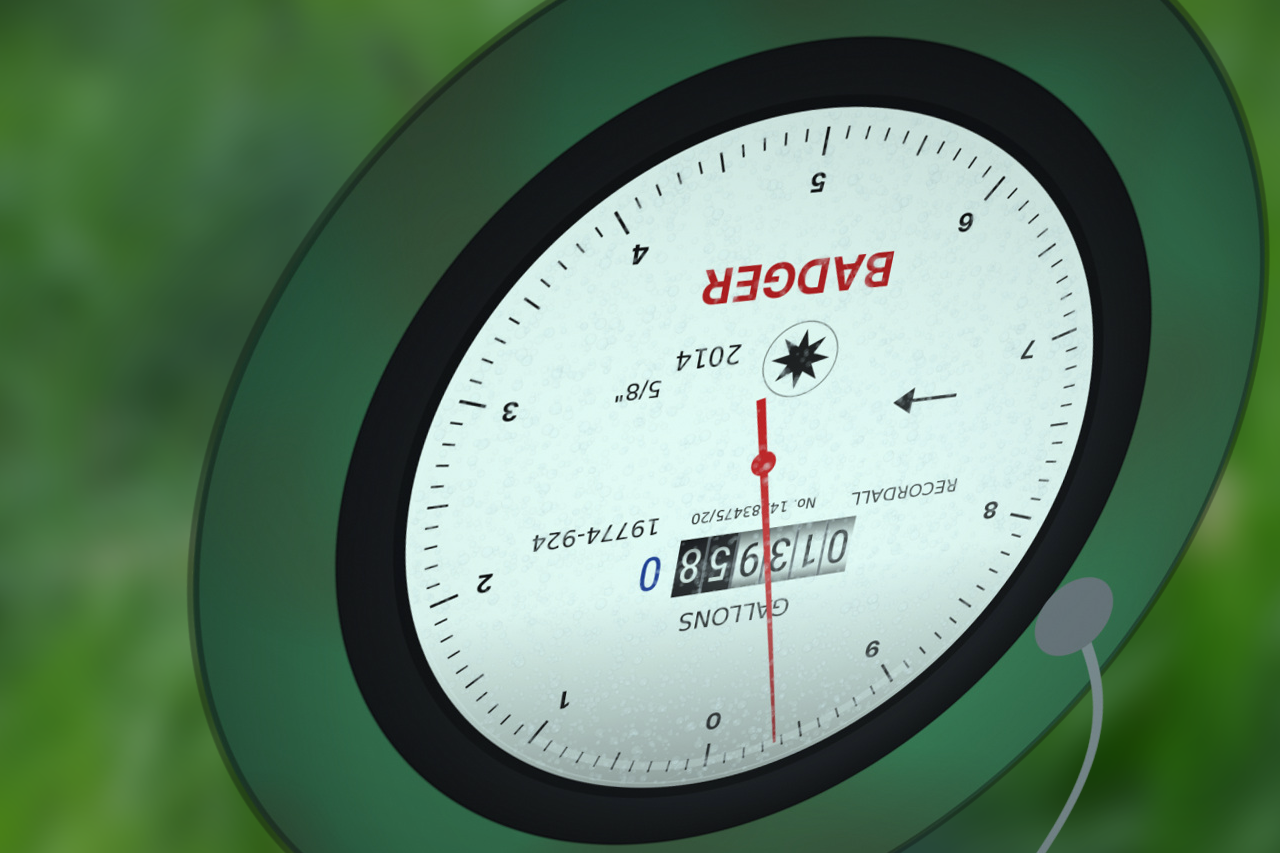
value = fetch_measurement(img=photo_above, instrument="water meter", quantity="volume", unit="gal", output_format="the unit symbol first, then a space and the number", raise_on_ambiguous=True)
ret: gal 139579.6
